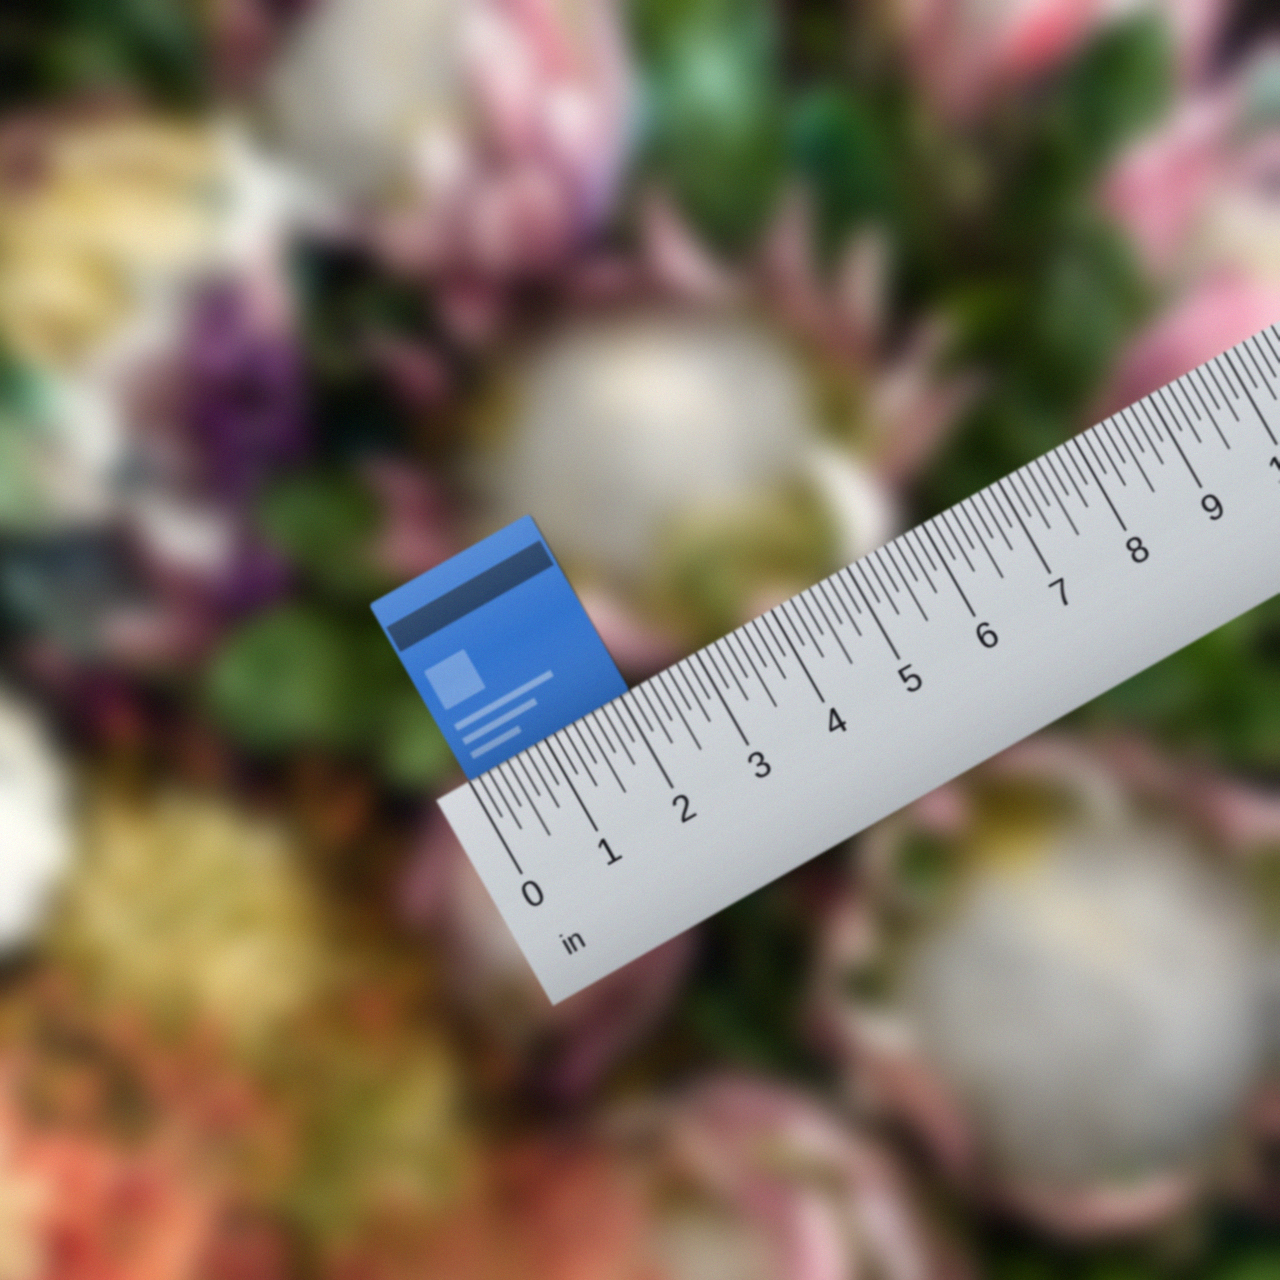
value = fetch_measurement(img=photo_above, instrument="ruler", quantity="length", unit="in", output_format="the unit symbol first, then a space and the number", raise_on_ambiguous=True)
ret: in 2.125
